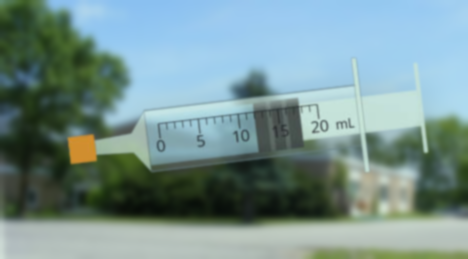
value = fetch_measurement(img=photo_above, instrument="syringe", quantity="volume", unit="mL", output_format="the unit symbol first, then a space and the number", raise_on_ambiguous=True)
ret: mL 12
